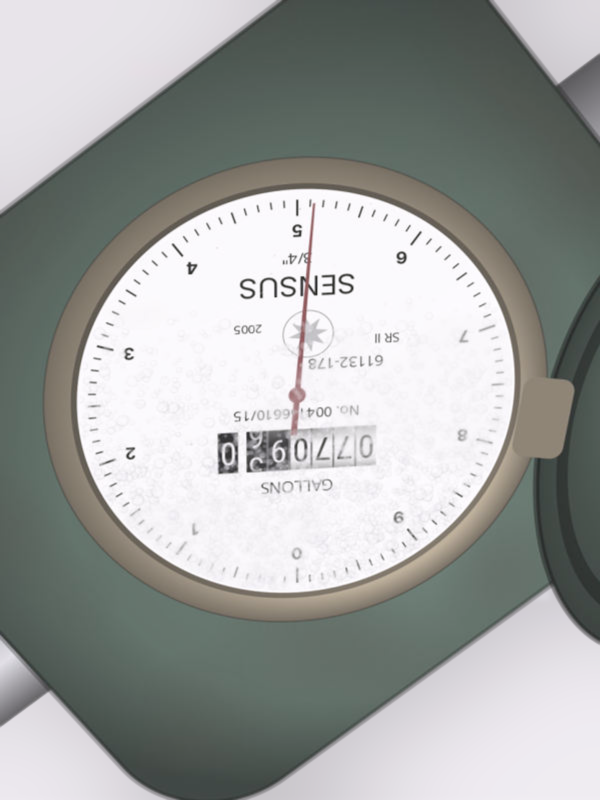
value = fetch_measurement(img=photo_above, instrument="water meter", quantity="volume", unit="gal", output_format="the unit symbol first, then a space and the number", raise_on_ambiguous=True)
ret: gal 770955.1
